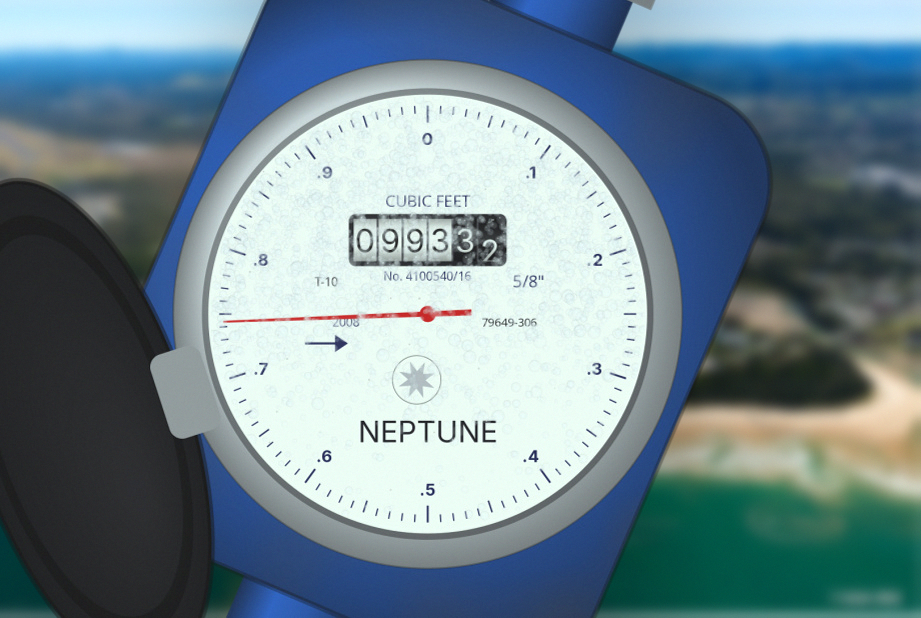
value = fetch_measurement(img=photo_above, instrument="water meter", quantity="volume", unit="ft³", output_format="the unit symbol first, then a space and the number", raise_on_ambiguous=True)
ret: ft³ 99331.74
